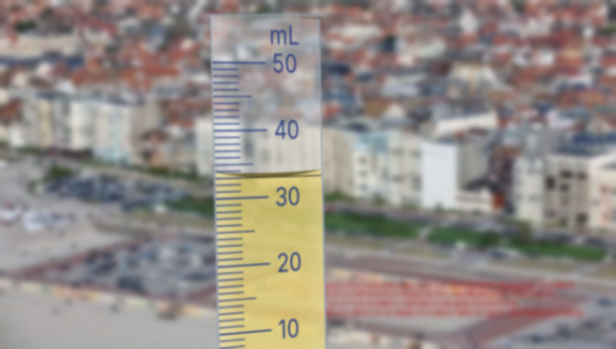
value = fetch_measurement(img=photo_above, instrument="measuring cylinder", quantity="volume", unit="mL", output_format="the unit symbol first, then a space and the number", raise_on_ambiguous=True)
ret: mL 33
